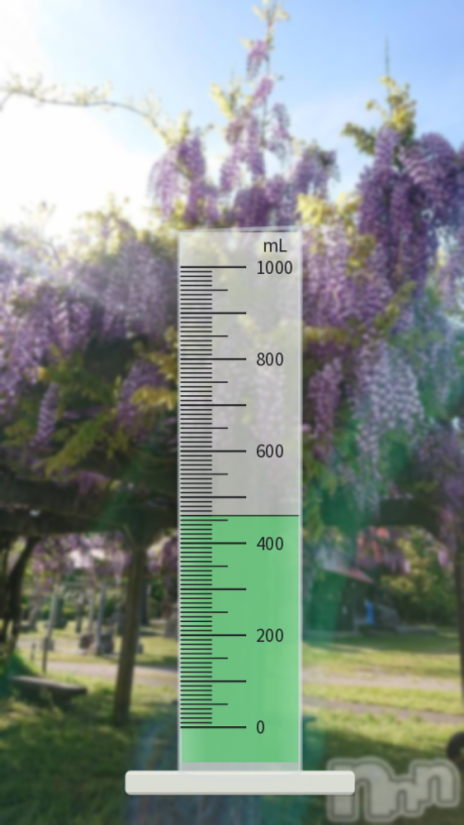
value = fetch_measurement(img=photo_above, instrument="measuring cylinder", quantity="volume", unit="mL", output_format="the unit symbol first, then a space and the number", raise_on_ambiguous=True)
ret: mL 460
